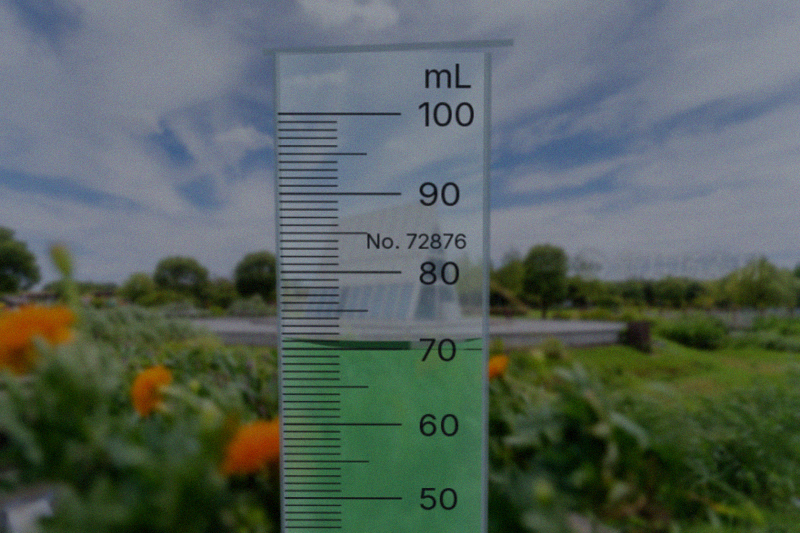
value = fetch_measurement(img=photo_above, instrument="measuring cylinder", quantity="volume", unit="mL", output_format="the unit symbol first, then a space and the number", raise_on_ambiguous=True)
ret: mL 70
